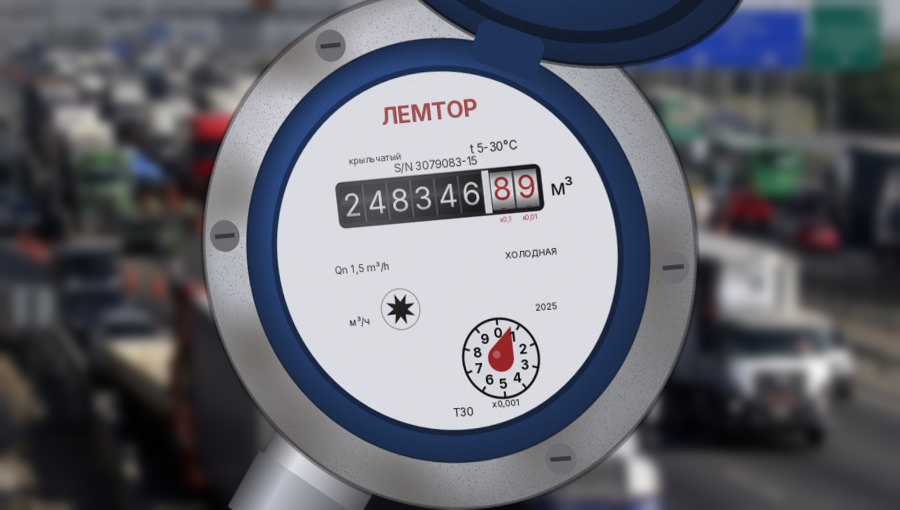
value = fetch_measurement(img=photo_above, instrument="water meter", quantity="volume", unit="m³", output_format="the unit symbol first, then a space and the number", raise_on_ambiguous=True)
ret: m³ 248346.890
